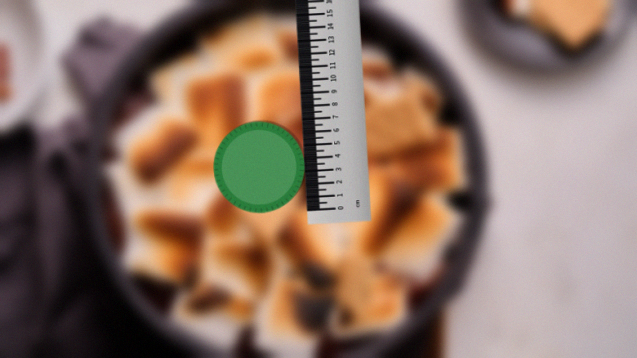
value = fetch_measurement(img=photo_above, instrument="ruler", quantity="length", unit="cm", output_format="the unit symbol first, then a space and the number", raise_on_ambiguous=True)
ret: cm 7
